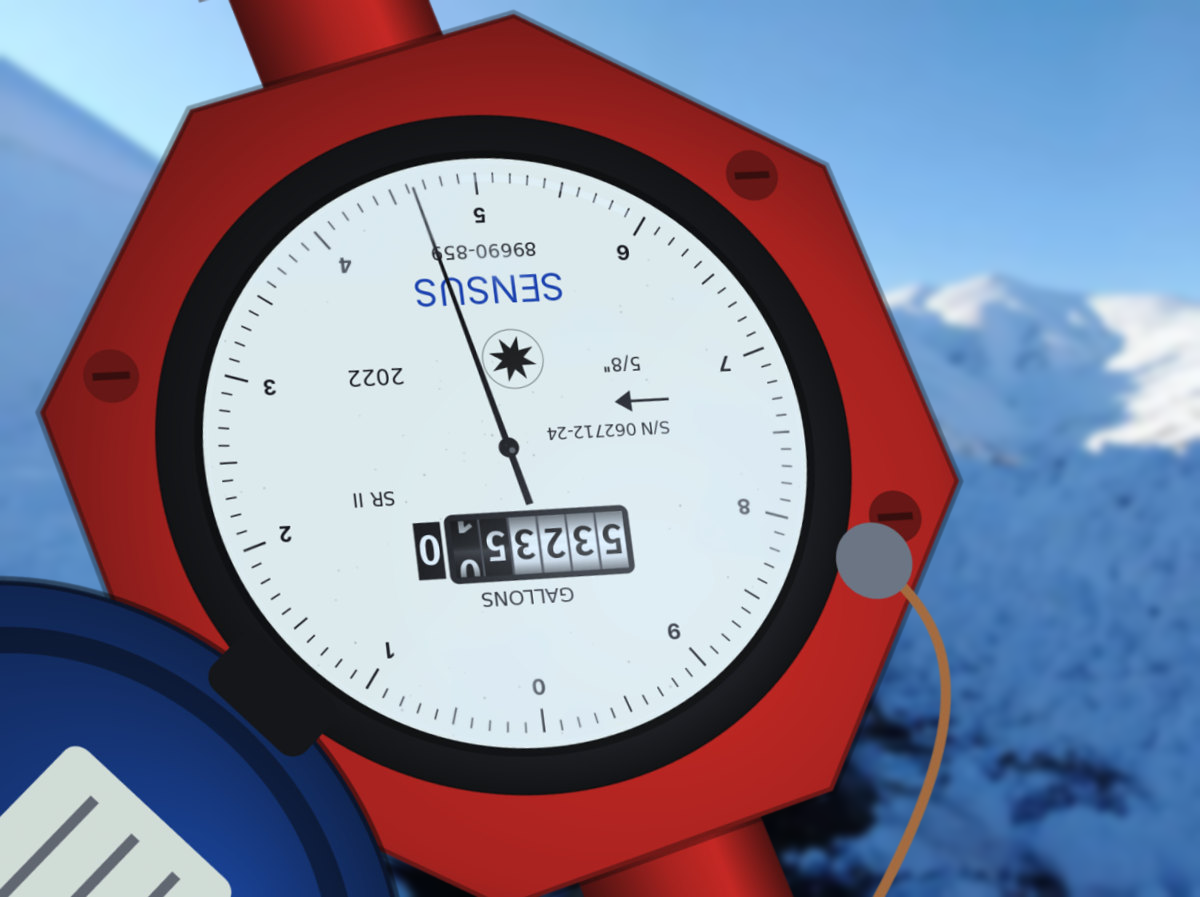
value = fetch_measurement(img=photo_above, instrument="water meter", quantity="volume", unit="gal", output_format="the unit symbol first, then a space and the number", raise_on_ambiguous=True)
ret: gal 5323504.6
